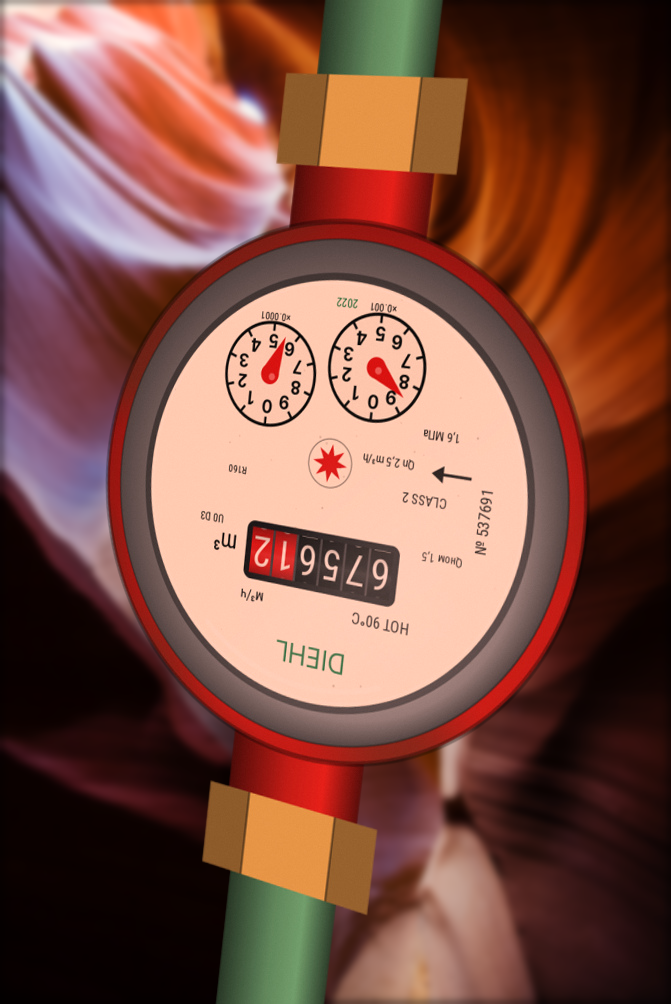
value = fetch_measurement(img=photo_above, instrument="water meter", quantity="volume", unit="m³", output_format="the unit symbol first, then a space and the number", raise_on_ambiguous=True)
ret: m³ 6756.1285
